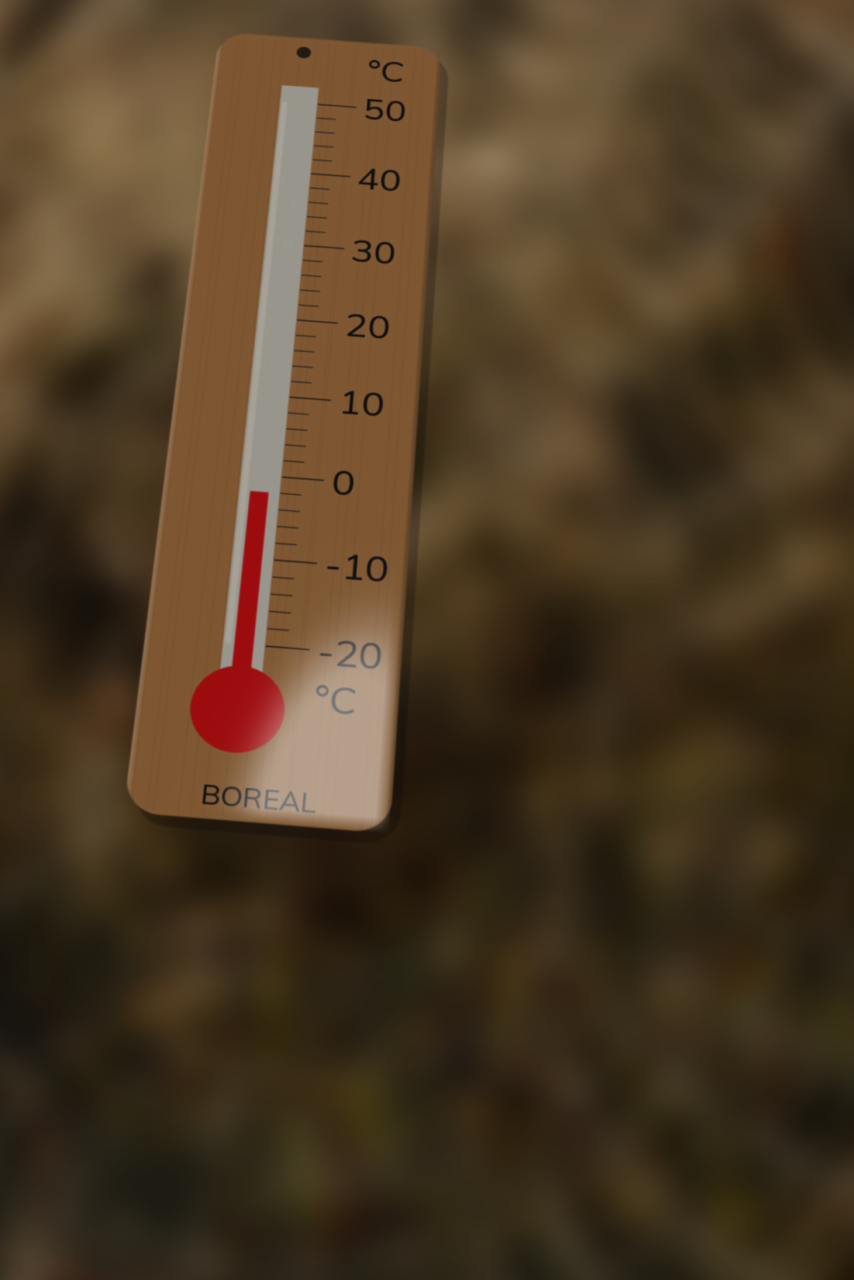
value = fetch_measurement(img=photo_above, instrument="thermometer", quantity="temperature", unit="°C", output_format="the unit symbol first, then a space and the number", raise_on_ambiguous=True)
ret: °C -2
